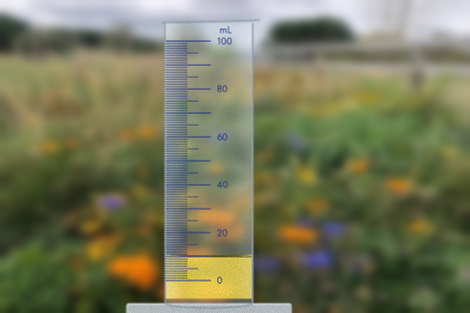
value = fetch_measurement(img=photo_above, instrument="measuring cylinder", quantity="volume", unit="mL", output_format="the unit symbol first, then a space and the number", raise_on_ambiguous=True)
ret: mL 10
